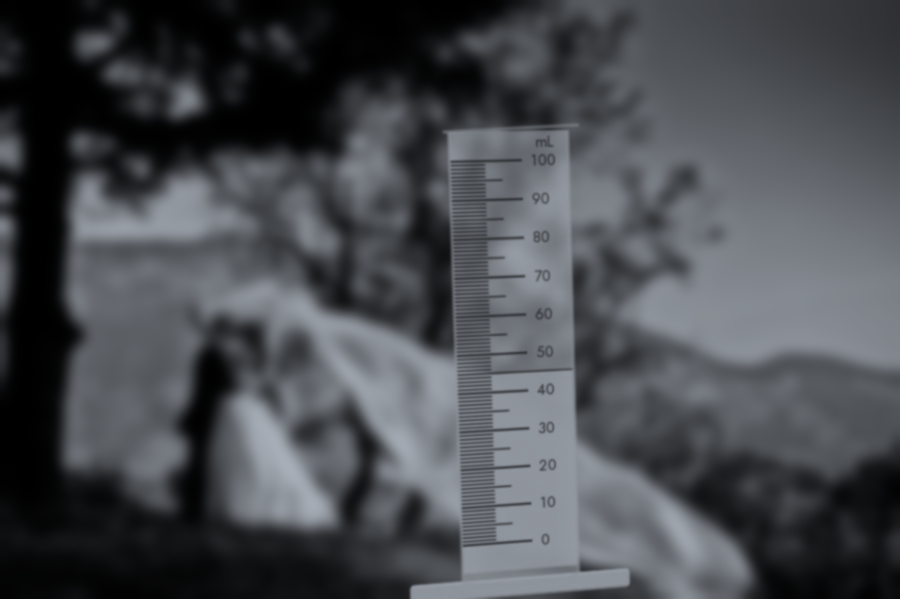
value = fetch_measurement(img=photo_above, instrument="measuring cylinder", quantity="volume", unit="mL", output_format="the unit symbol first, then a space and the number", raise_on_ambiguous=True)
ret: mL 45
